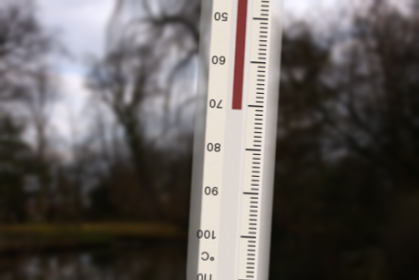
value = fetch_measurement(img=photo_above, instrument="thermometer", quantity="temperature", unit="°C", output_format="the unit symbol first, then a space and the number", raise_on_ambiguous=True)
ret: °C 71
